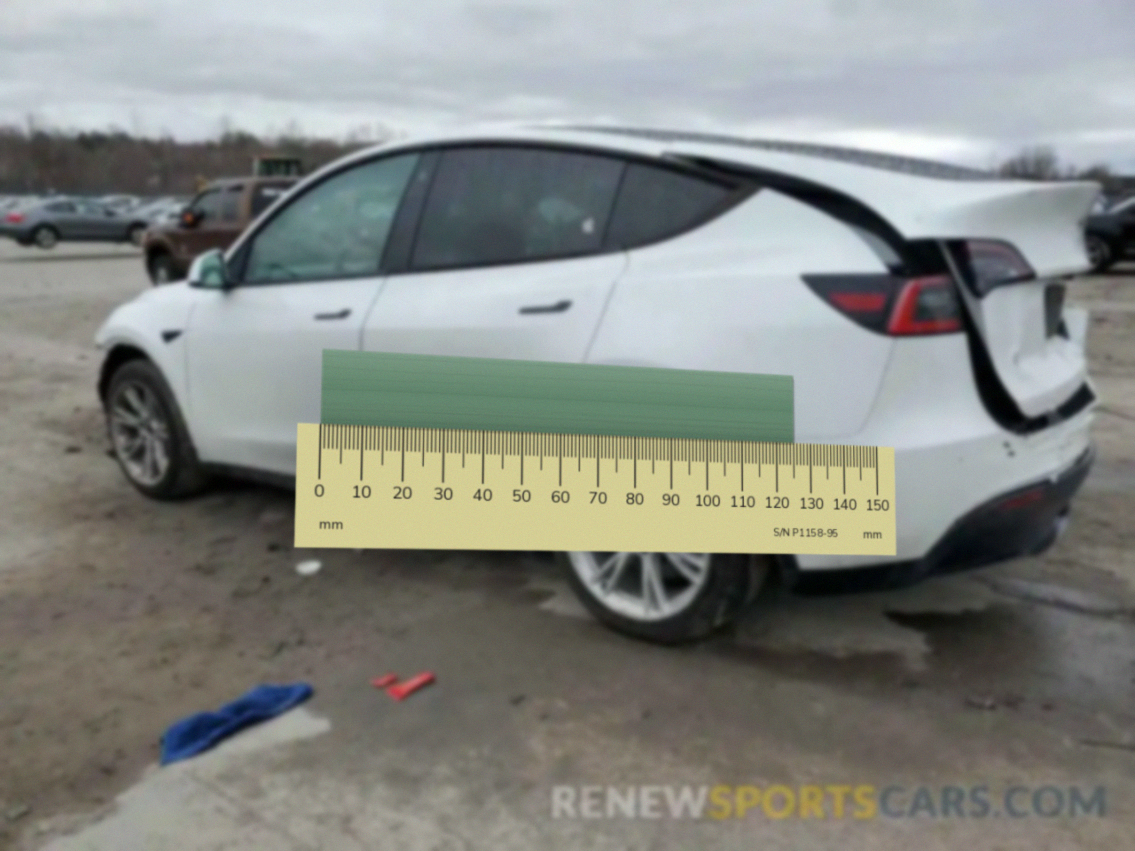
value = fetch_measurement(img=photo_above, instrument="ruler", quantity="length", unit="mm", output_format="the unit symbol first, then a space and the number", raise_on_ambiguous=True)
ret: mm 125
